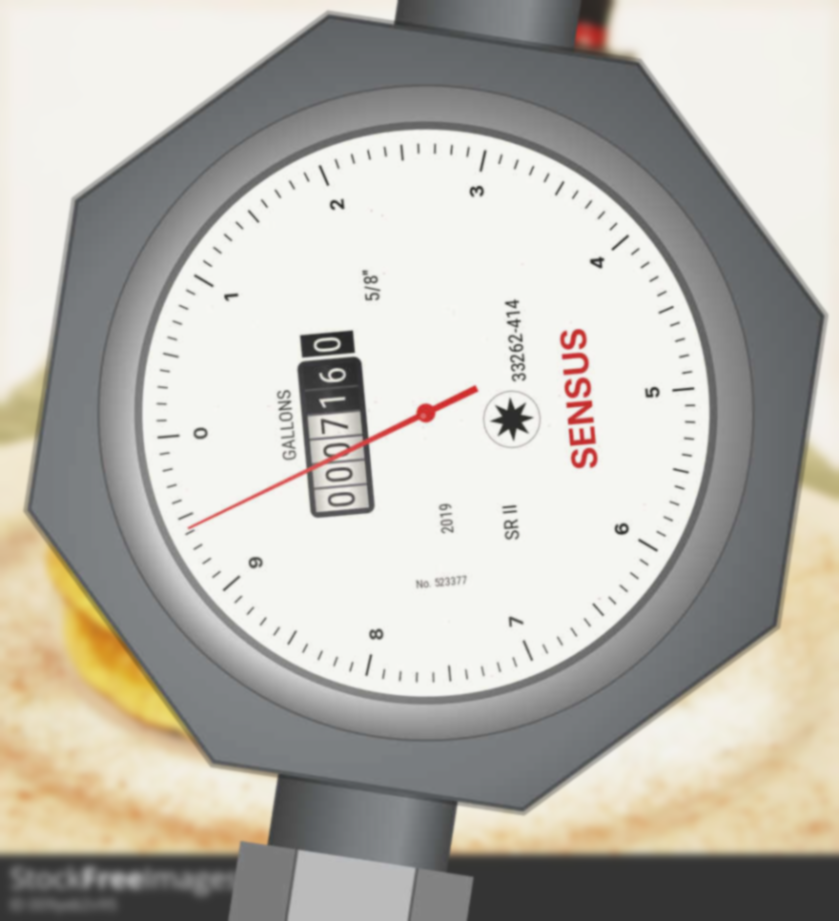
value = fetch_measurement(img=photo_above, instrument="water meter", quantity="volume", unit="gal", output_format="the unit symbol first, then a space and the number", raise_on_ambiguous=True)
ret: gal 7159.4
